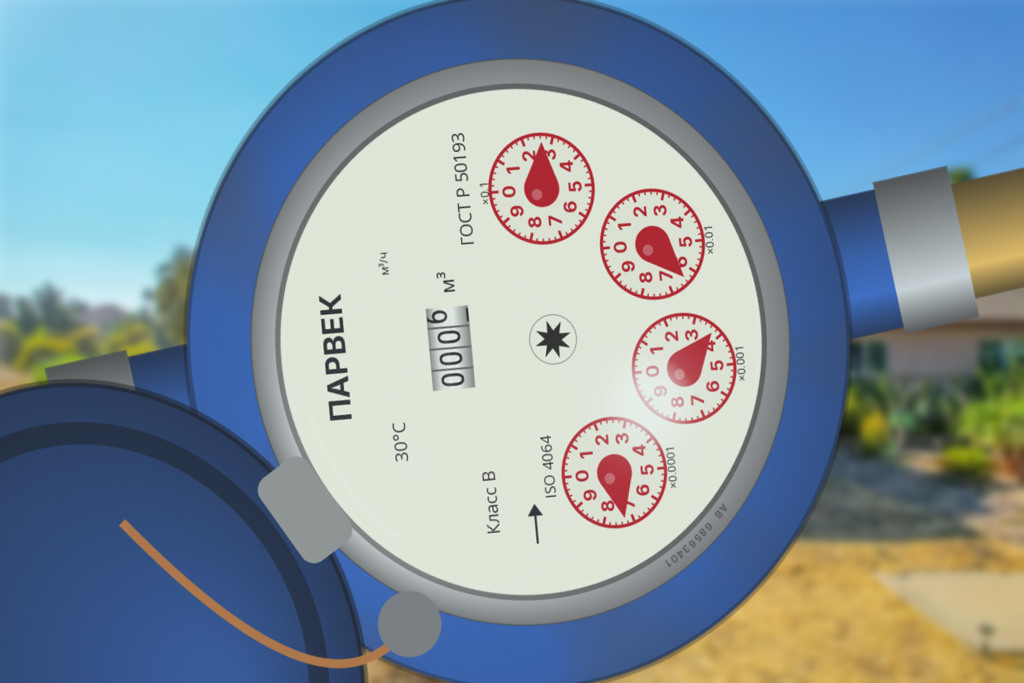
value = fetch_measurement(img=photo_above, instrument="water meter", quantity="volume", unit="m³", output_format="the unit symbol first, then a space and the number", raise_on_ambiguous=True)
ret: m³ 6.2637
